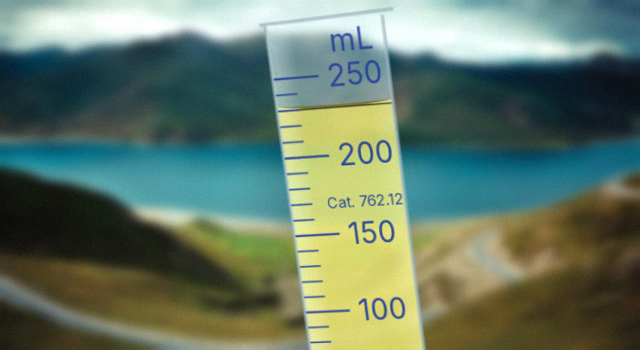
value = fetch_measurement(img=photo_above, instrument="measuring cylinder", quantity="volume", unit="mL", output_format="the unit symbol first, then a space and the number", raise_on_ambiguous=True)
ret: mL 230
